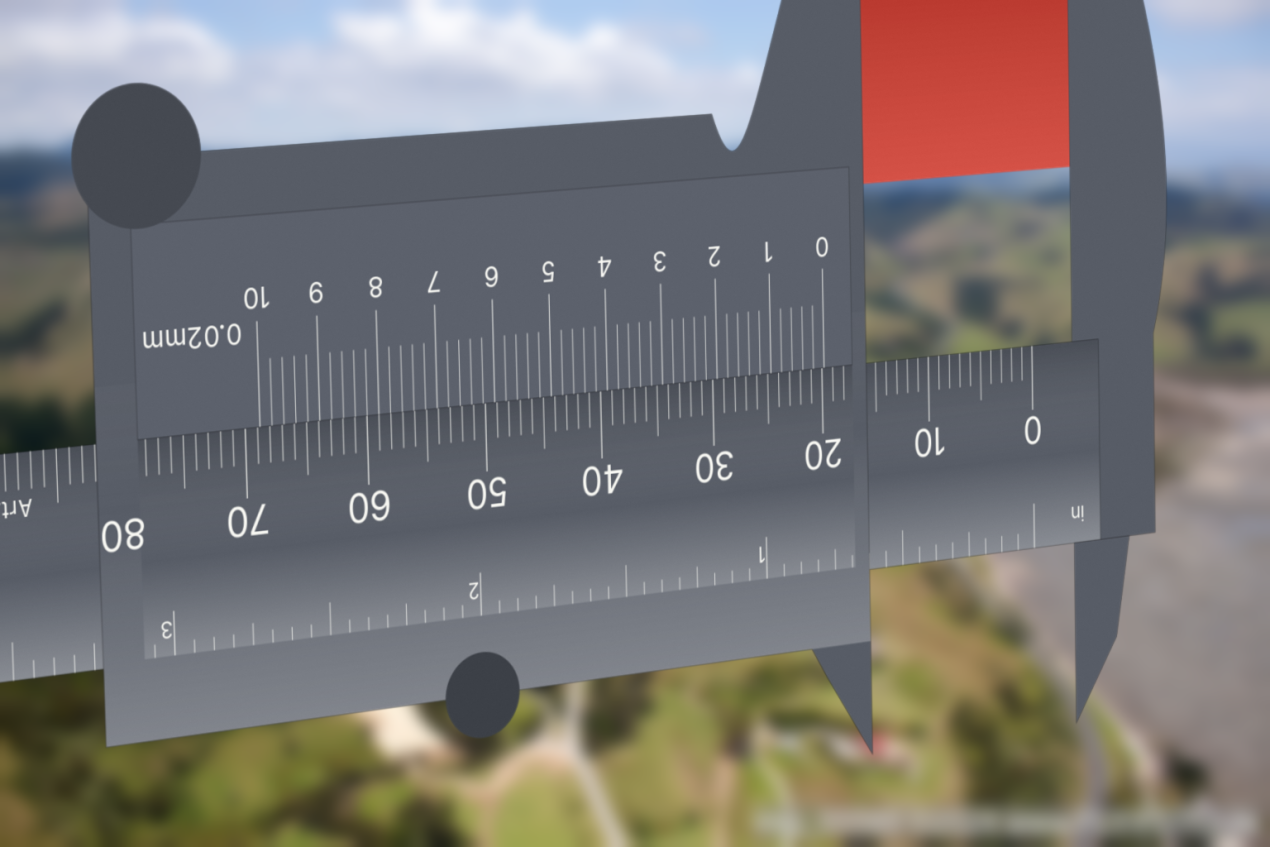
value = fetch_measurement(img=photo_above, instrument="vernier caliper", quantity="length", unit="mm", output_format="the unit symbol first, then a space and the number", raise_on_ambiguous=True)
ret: mm 19.8
